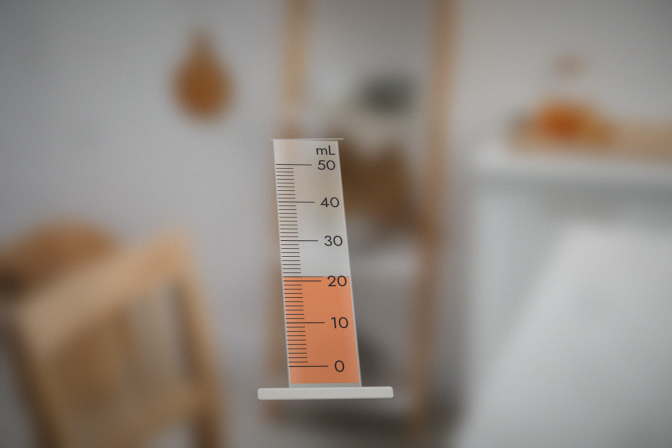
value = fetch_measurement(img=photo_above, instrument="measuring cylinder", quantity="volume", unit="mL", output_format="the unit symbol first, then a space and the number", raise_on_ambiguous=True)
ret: mL 21
